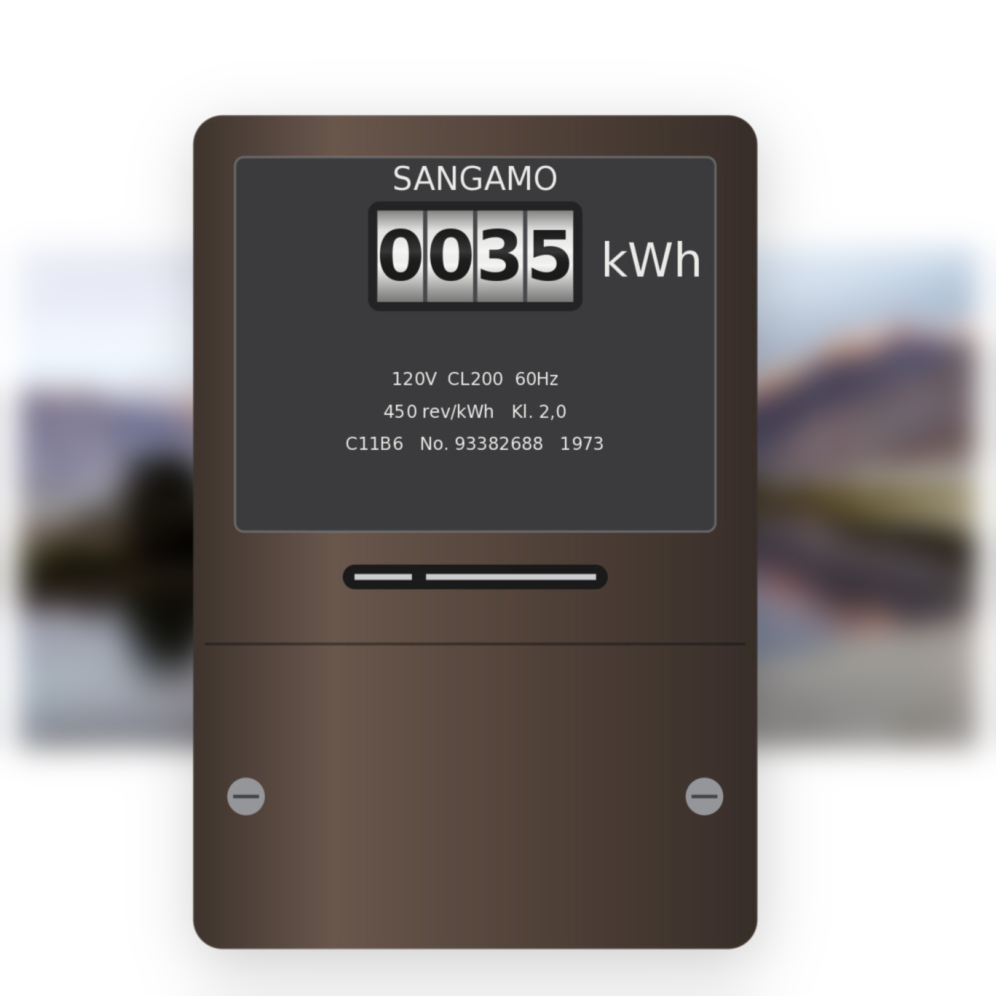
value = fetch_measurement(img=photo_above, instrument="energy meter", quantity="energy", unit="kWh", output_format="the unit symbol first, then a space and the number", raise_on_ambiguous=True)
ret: kWh 35
